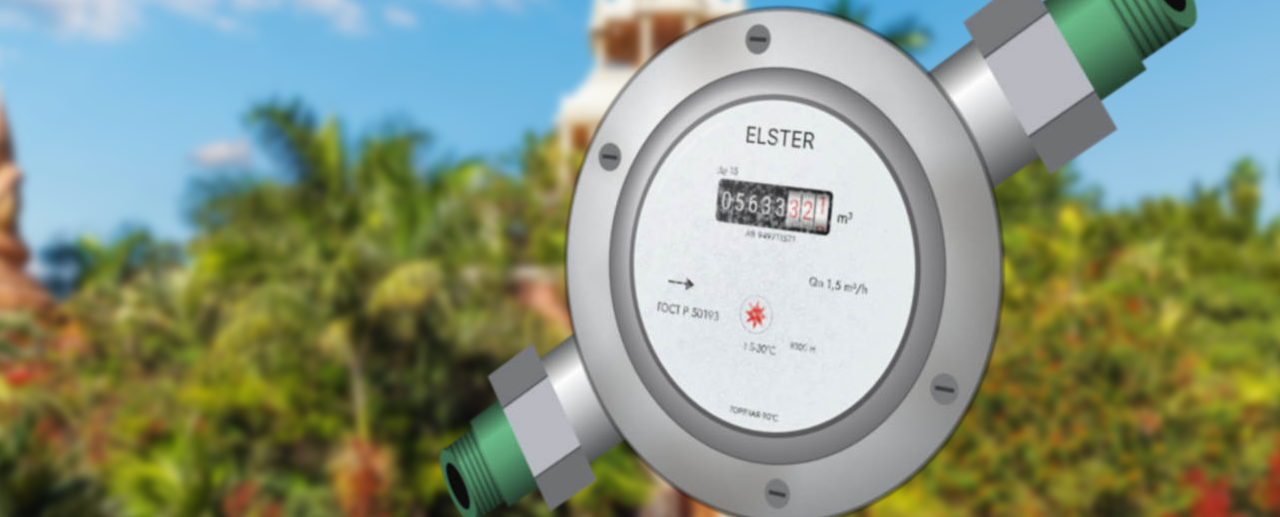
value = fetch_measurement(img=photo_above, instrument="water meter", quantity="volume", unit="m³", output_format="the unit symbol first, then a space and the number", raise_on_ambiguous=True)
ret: m³ 5633.321
